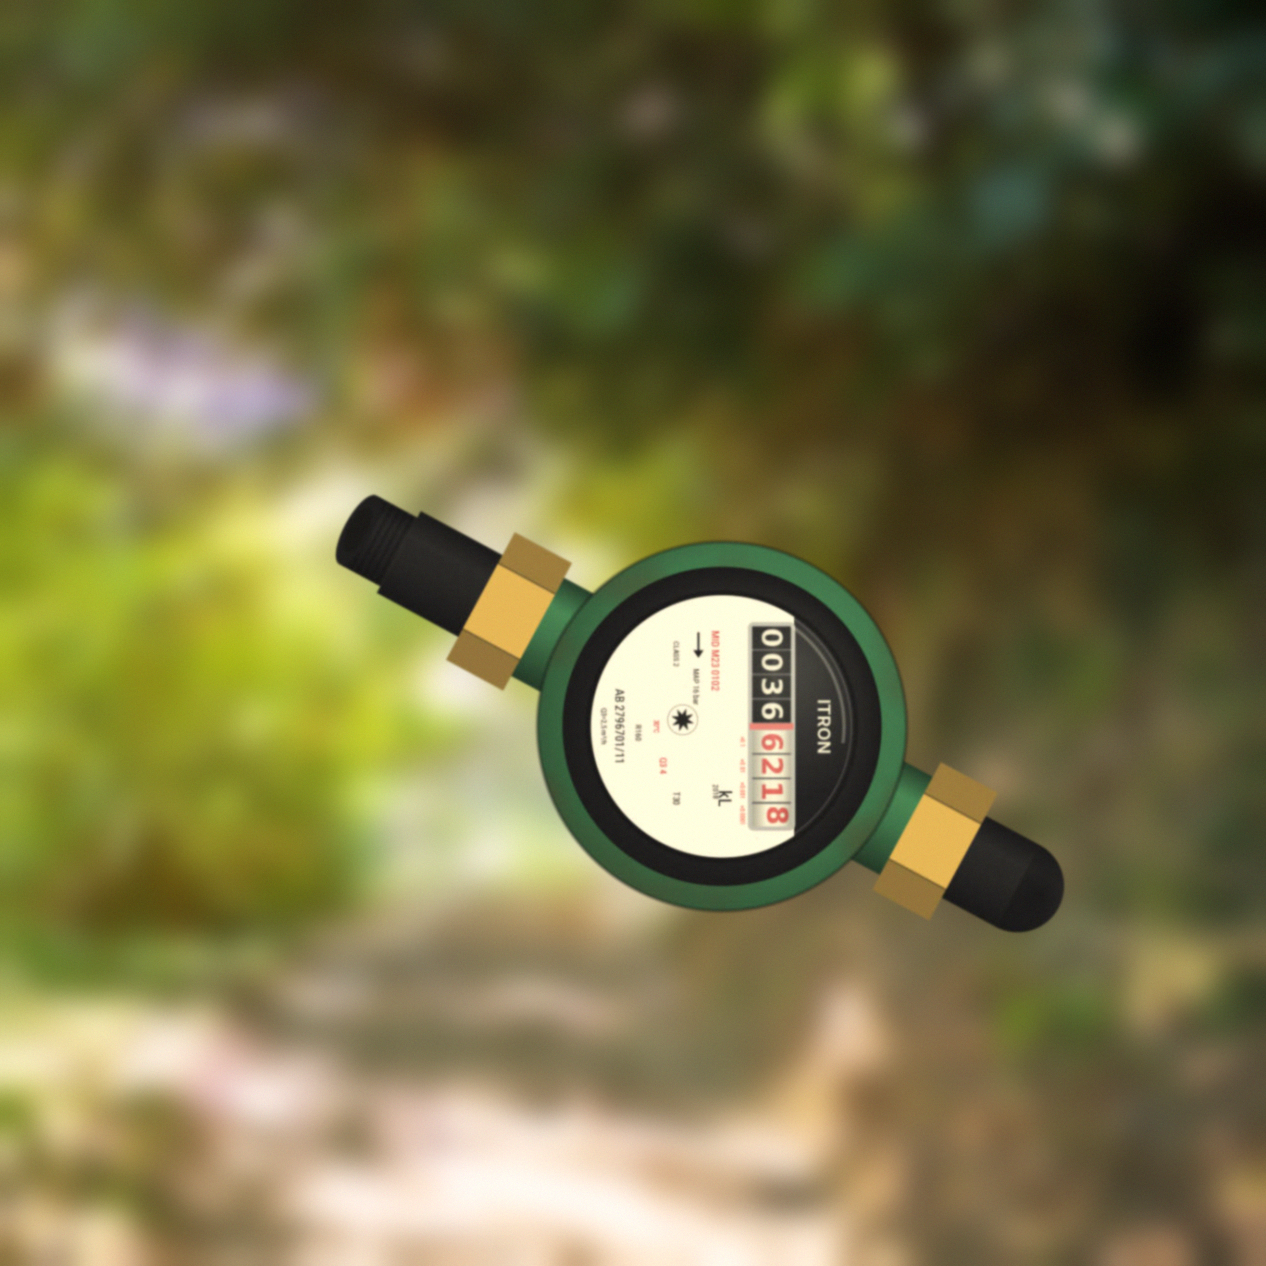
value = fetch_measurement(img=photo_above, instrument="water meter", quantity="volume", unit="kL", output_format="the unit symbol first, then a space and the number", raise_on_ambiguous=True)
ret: kL 36.6218
